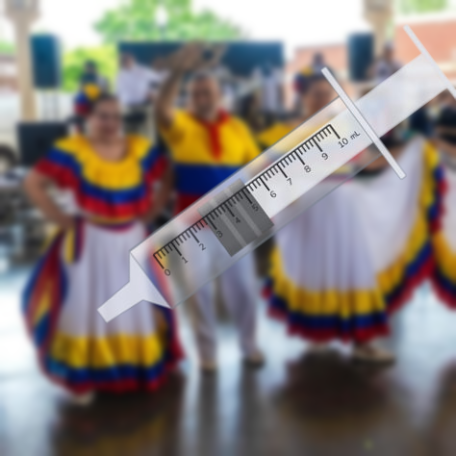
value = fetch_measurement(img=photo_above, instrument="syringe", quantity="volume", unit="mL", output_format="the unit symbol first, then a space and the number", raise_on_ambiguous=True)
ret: mL 2.8
